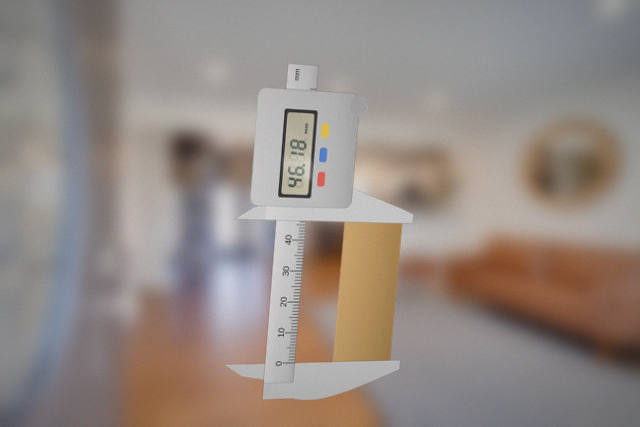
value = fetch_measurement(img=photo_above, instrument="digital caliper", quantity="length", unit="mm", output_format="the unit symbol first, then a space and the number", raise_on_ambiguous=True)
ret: mm 46.18
